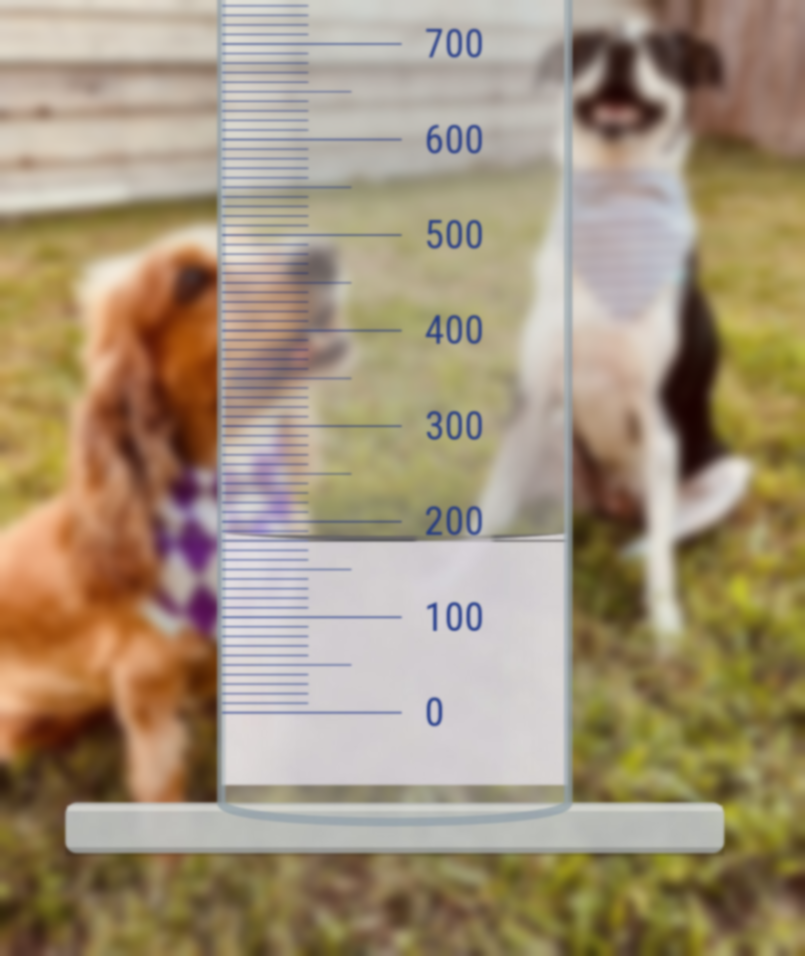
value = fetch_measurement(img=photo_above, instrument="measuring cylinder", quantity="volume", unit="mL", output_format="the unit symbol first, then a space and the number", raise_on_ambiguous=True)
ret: mL 180
